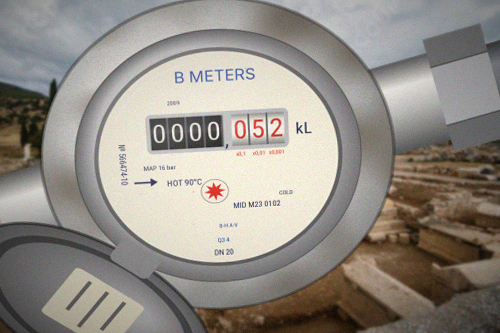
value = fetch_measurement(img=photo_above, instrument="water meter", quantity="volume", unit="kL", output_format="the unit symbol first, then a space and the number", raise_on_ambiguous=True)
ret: kL 0.052
